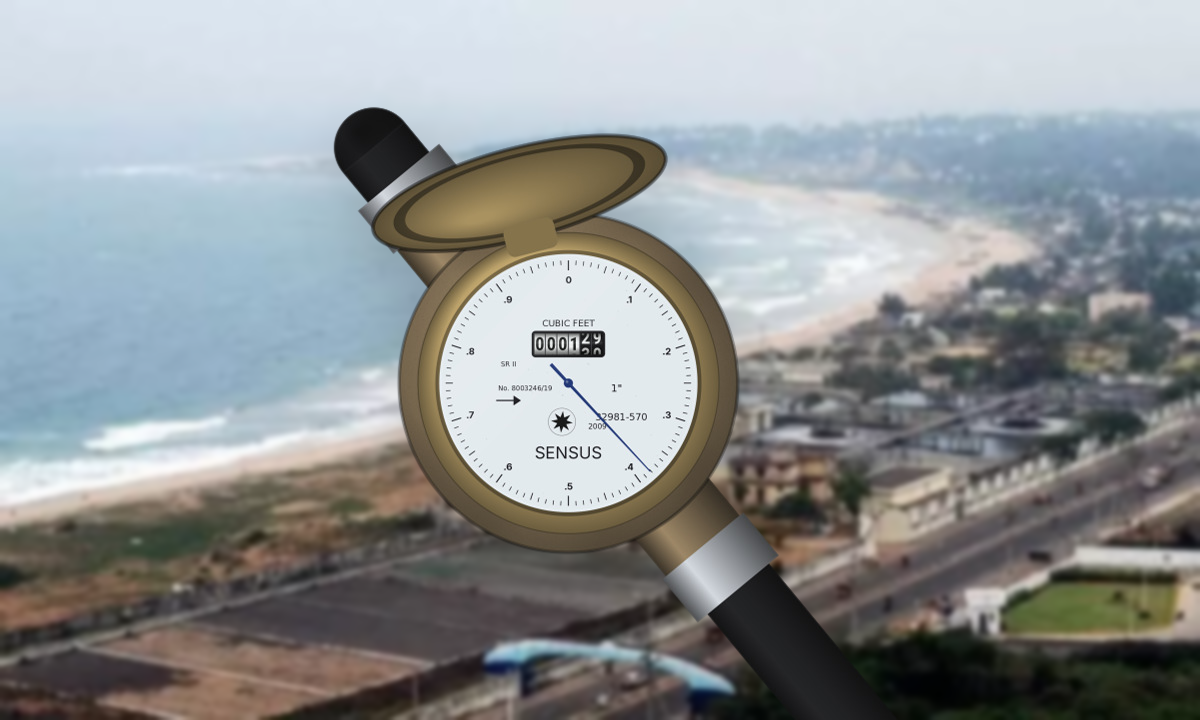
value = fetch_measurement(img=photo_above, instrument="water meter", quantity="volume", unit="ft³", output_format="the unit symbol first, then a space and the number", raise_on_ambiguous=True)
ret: ft³ 129.38
